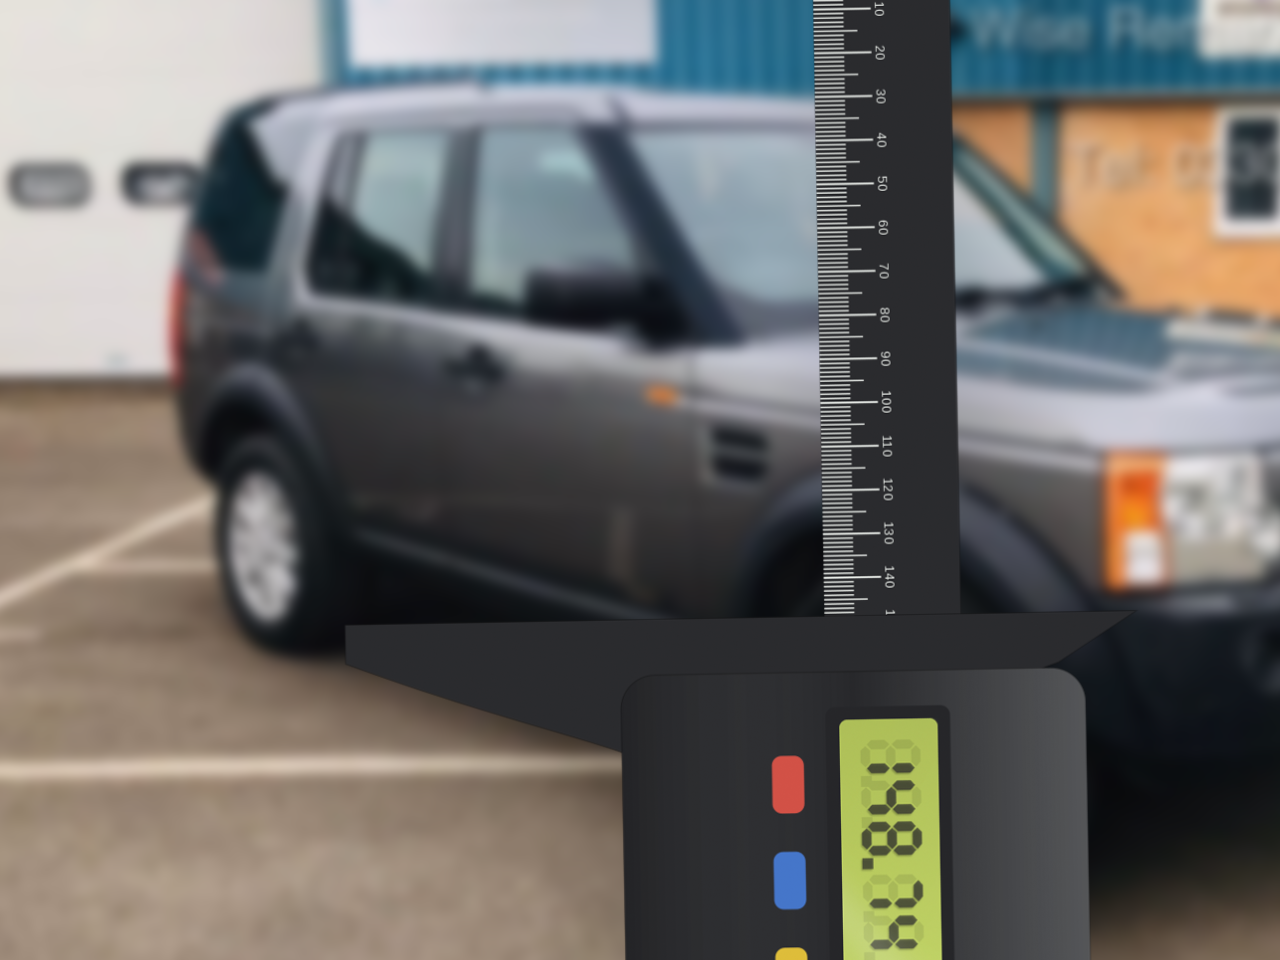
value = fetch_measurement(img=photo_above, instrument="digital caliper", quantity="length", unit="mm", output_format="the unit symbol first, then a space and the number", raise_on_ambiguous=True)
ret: mm 148.74
